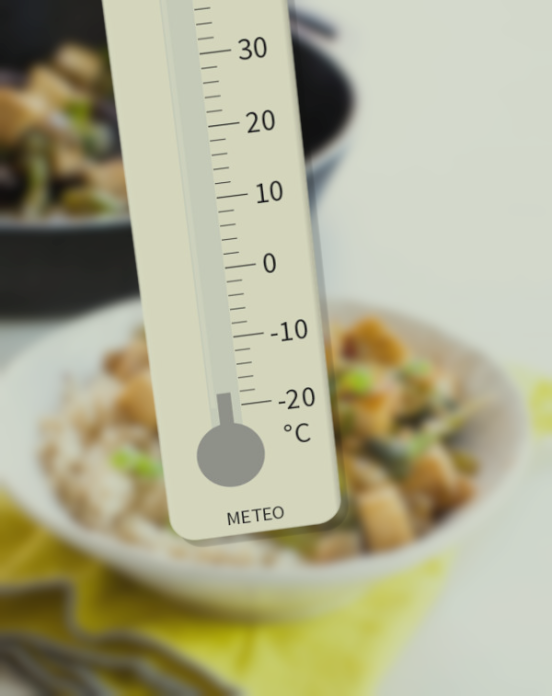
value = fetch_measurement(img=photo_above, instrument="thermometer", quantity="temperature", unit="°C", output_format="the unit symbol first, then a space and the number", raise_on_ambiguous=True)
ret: °C -18
